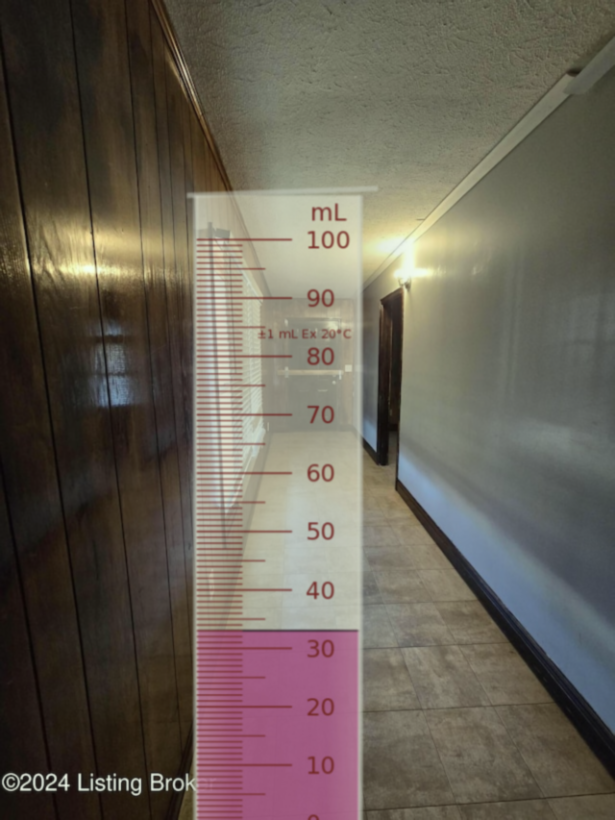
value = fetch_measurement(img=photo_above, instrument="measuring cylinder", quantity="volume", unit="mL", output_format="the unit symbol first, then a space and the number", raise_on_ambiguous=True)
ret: mL 33
